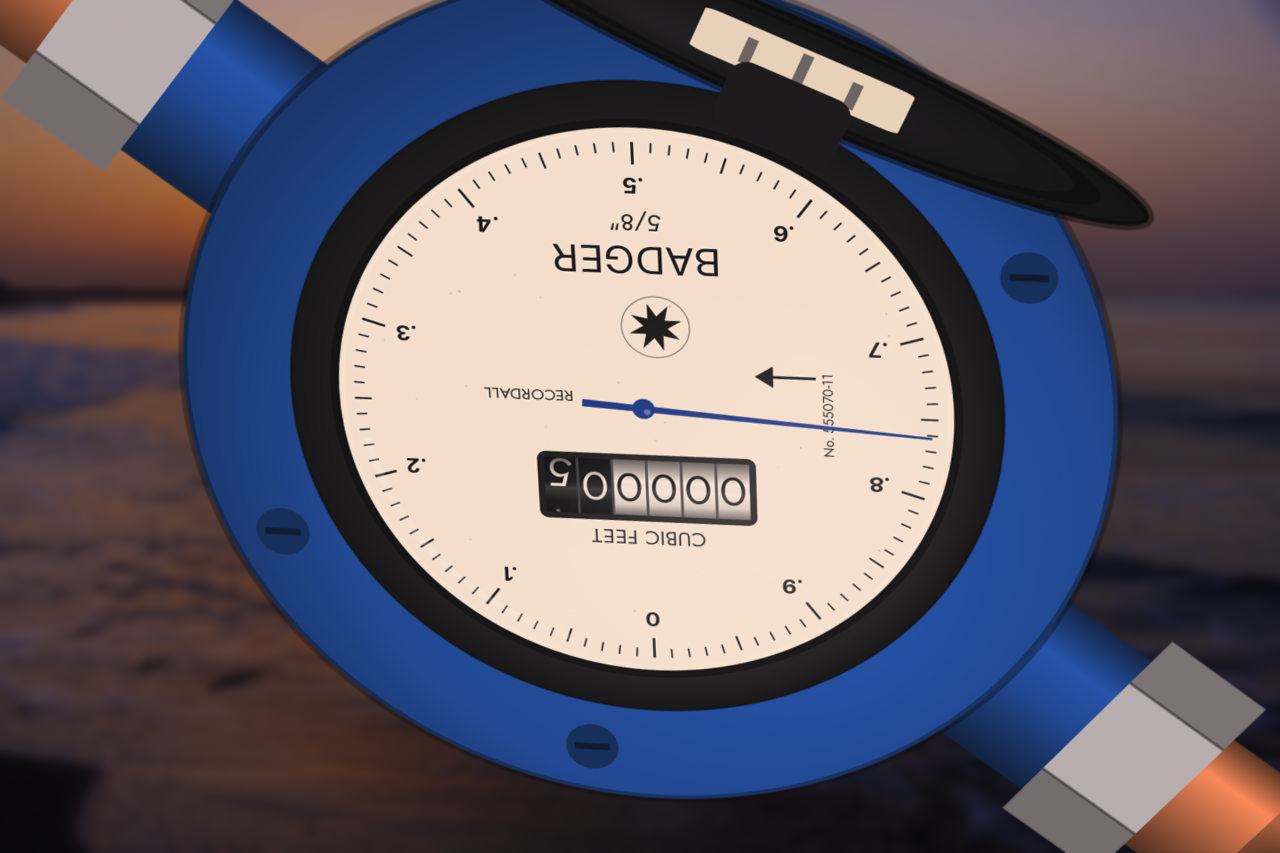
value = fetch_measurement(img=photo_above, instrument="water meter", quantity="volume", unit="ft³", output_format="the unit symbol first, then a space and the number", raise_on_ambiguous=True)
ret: ft³ 4.76
